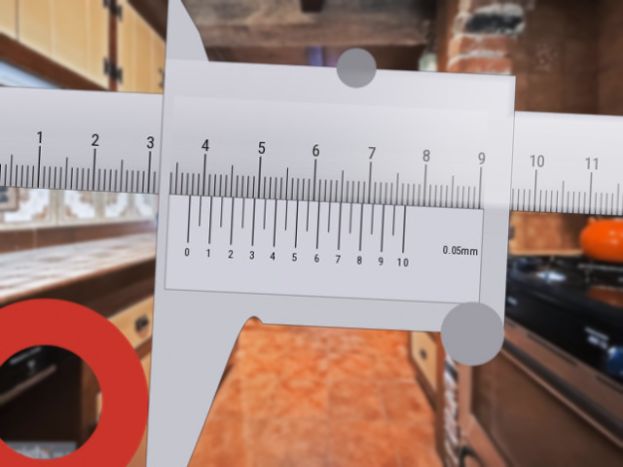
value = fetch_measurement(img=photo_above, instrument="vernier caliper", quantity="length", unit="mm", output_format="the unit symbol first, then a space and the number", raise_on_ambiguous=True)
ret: mm 37.6
